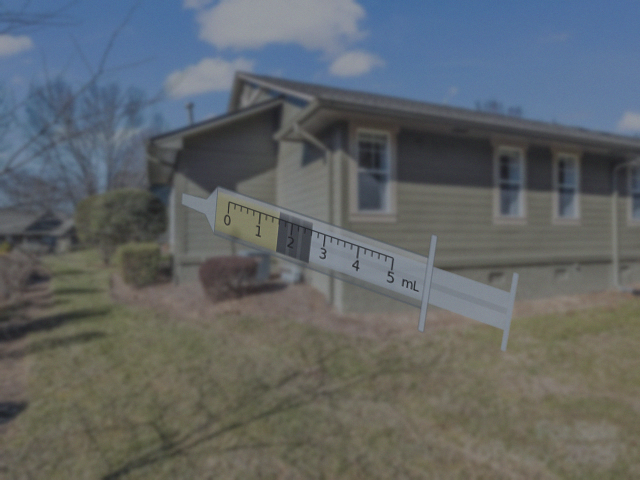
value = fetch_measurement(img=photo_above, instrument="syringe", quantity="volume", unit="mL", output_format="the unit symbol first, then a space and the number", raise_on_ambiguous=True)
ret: mL 1.6
